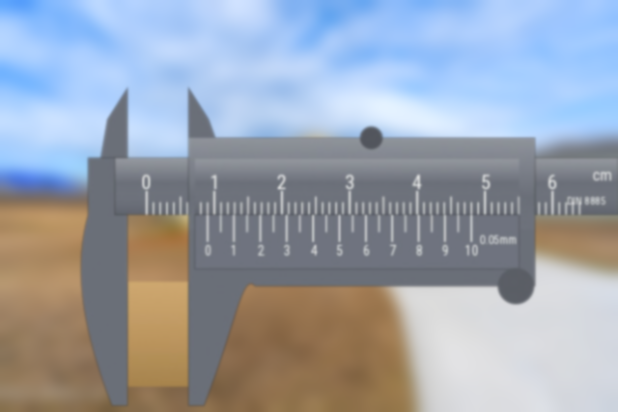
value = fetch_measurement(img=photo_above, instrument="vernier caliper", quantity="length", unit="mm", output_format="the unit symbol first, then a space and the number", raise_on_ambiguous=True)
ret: mm 9.0
